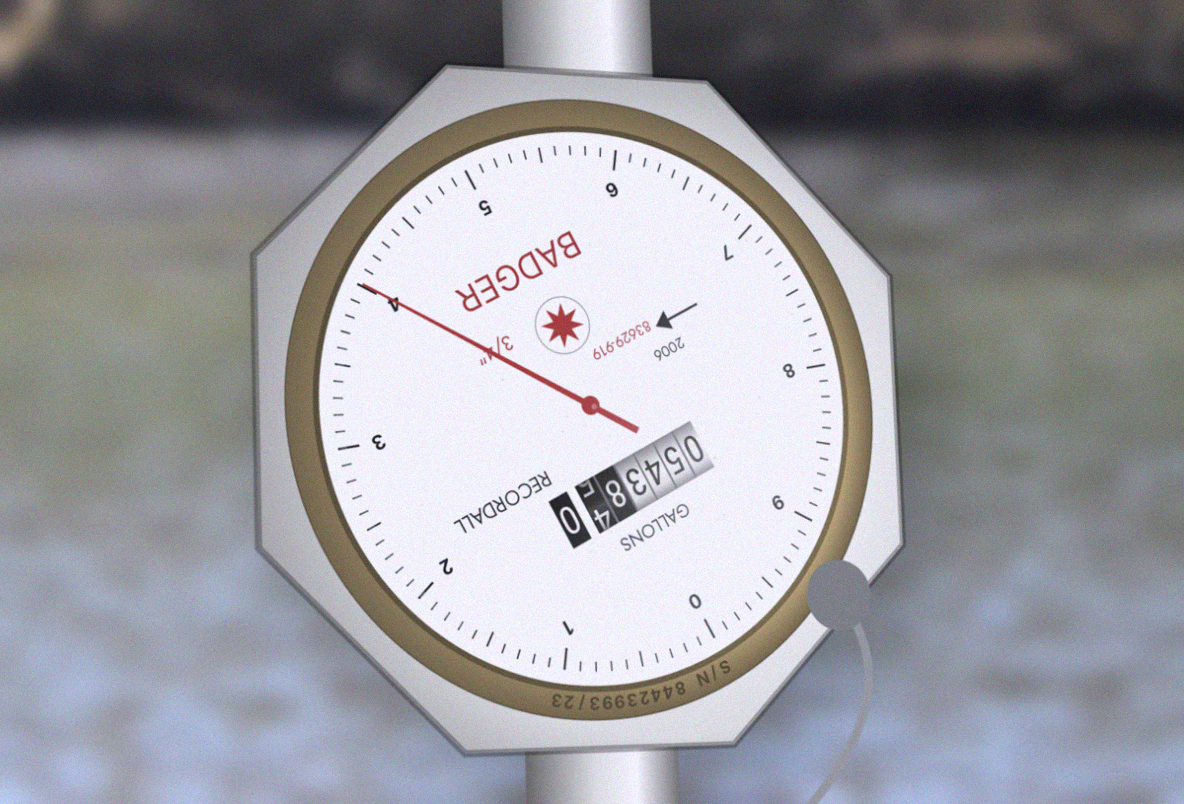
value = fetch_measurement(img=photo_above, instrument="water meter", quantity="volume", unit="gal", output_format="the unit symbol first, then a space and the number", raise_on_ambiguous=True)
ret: gal 543844.0
